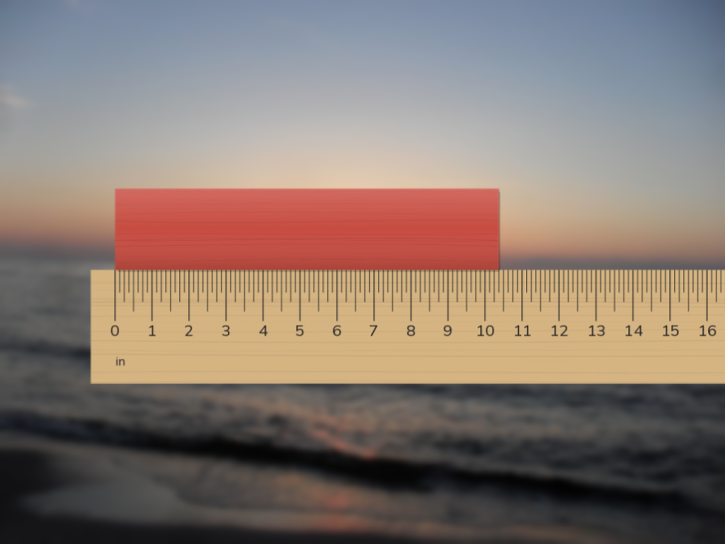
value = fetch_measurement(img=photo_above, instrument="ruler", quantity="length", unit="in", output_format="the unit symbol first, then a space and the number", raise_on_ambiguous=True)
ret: in 10.375
